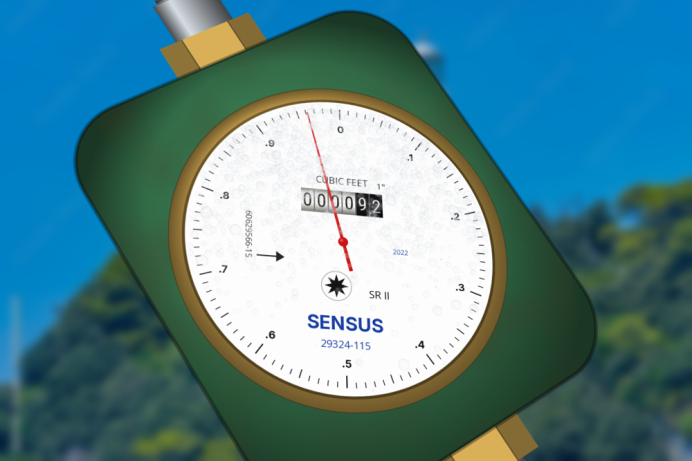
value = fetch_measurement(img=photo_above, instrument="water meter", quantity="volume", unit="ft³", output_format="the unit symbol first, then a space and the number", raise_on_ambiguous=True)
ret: ft³ 91.96
